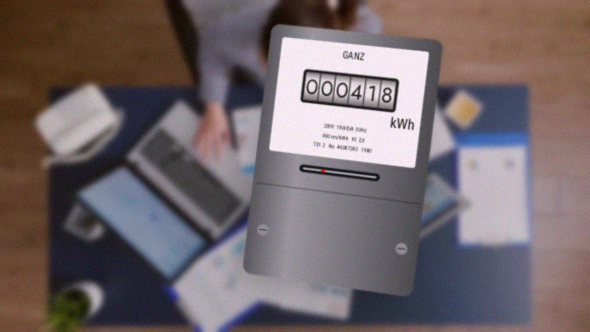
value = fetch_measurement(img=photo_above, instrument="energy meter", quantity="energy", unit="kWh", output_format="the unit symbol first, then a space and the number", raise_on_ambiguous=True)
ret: kWh 418
